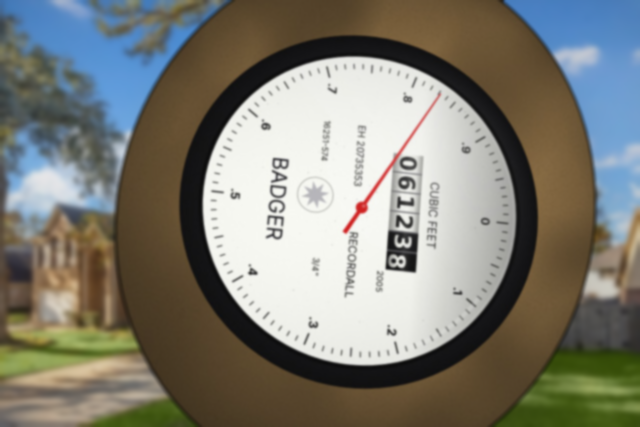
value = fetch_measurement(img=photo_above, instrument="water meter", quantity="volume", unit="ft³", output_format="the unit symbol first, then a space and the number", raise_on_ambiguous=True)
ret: ft³ 61237.83
